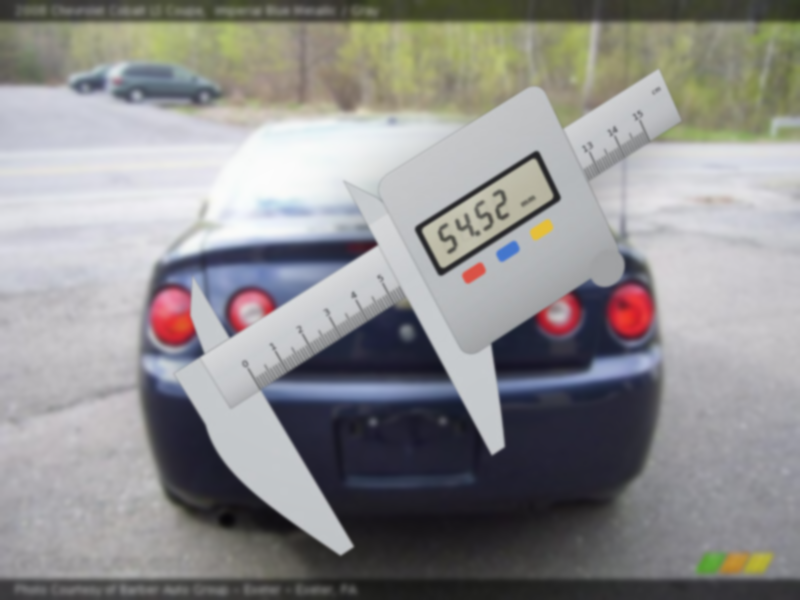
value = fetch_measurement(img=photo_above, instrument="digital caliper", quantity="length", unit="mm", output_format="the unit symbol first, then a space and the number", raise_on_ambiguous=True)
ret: mm 54.52
